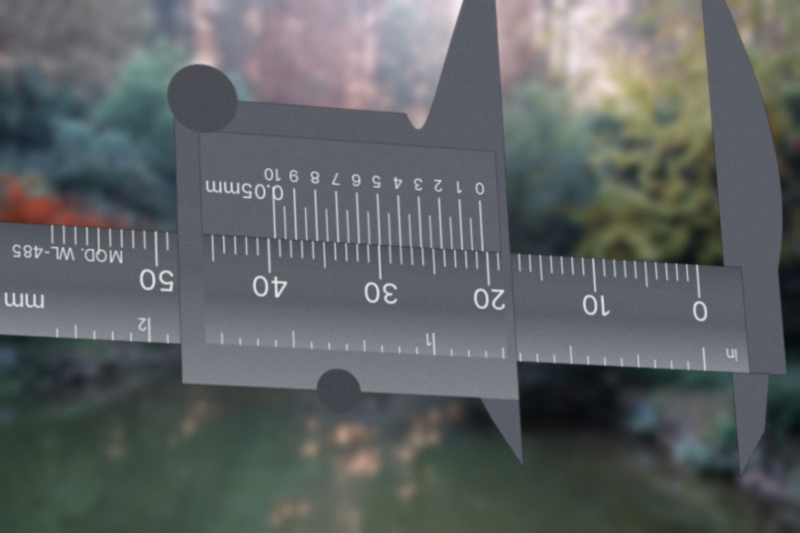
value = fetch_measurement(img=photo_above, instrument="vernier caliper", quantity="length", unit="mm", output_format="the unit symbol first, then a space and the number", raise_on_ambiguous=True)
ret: mm 20.4
